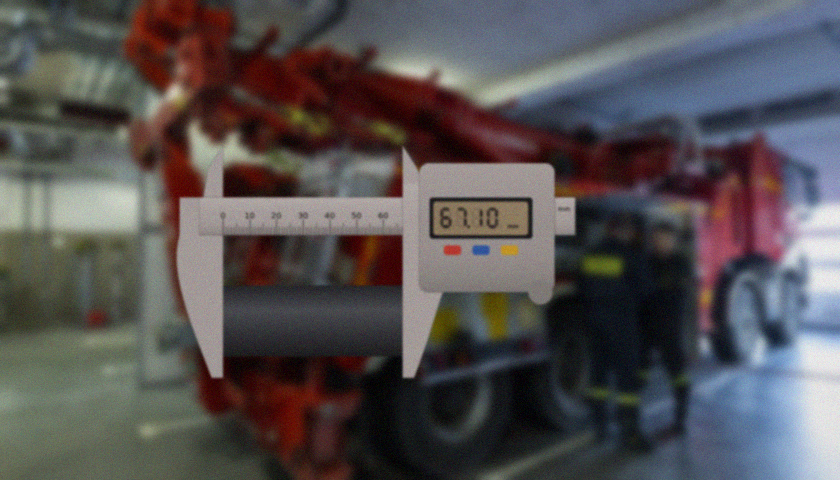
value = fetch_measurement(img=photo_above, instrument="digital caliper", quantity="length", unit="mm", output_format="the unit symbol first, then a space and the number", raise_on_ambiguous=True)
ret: mm 67.10
